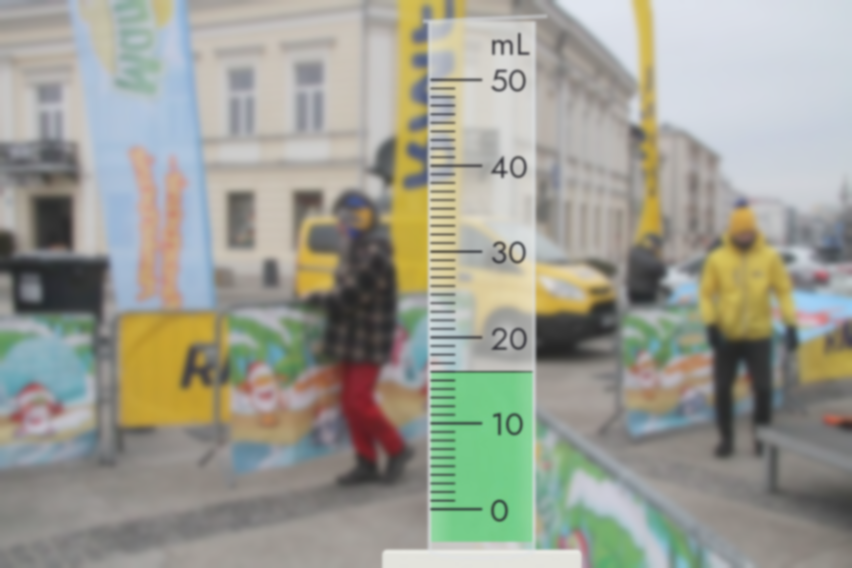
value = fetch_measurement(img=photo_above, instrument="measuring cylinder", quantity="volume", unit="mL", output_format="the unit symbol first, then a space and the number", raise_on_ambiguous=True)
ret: mL 16
